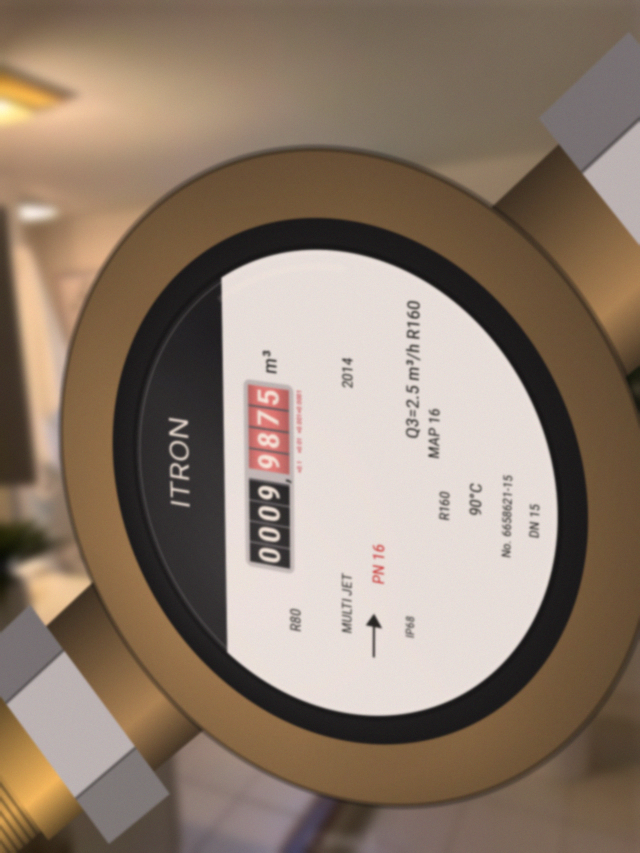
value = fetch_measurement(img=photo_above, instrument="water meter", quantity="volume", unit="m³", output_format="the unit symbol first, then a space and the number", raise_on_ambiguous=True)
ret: m³ 9.9875
